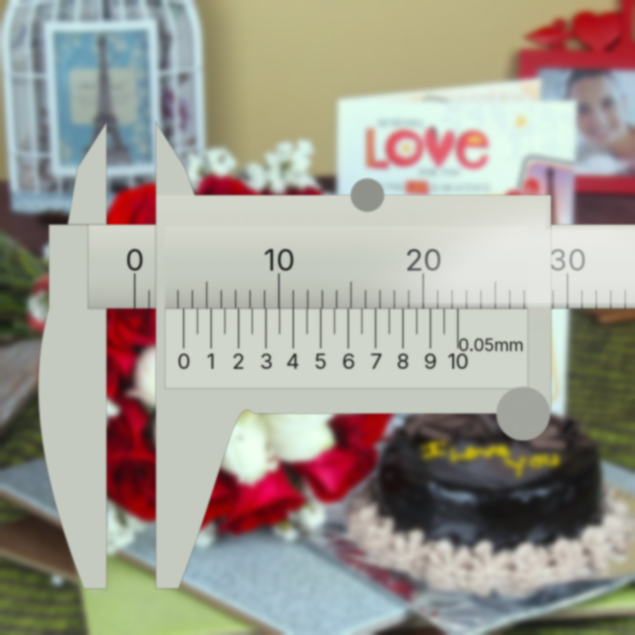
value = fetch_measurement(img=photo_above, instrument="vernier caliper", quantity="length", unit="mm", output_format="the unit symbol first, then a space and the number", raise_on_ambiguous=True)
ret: mm 3.4
